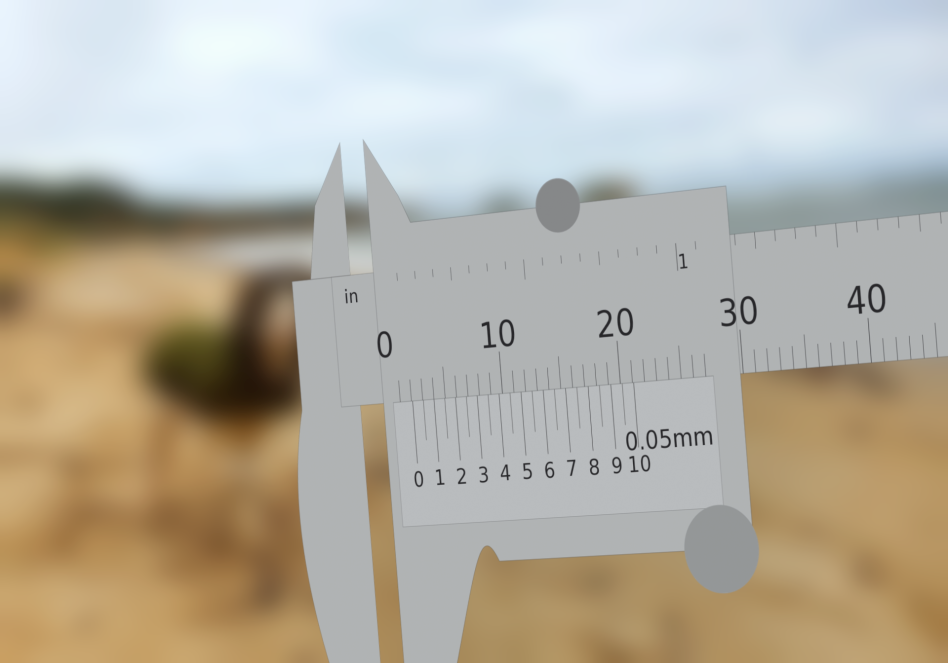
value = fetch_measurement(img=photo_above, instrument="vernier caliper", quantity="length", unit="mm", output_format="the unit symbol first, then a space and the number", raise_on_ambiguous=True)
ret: mm 2.1
